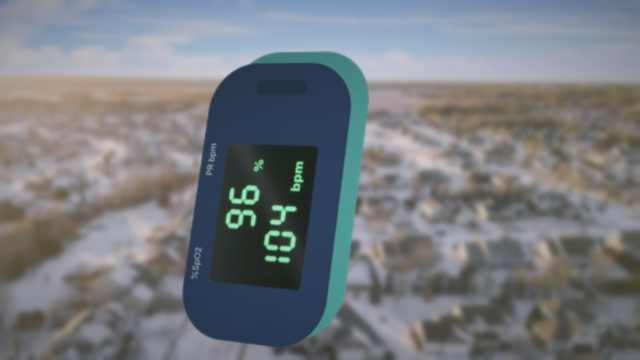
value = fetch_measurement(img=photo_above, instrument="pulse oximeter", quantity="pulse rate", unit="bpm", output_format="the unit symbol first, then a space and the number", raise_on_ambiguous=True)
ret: bpm 104
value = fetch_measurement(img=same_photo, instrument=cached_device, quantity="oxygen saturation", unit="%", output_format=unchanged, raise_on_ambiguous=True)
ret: % 96
